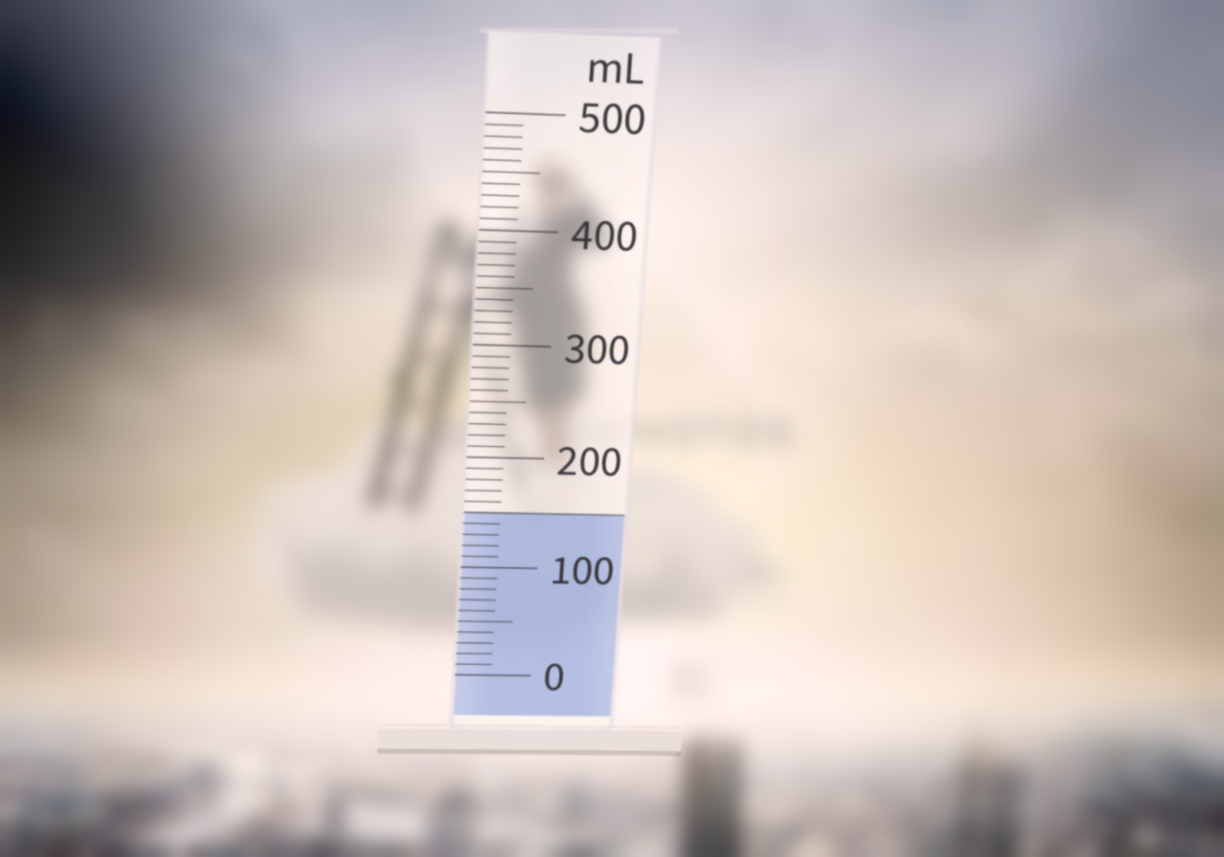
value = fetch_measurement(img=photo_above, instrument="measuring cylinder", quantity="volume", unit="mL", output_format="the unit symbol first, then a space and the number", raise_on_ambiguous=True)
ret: mL 150
